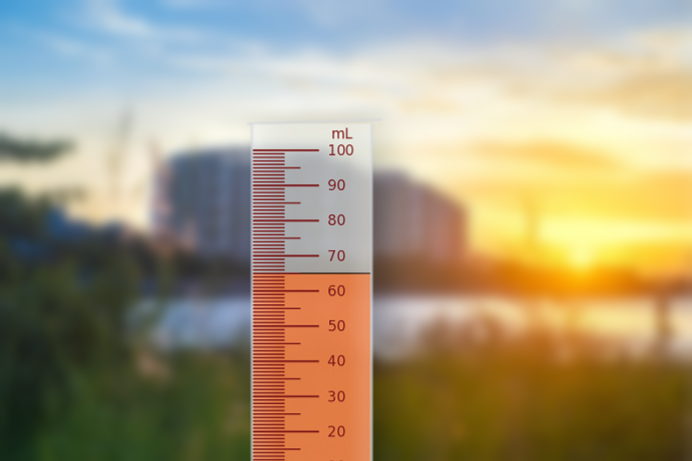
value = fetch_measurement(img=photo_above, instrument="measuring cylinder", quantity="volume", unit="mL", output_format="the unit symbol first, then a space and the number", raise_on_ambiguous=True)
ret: mL 65
